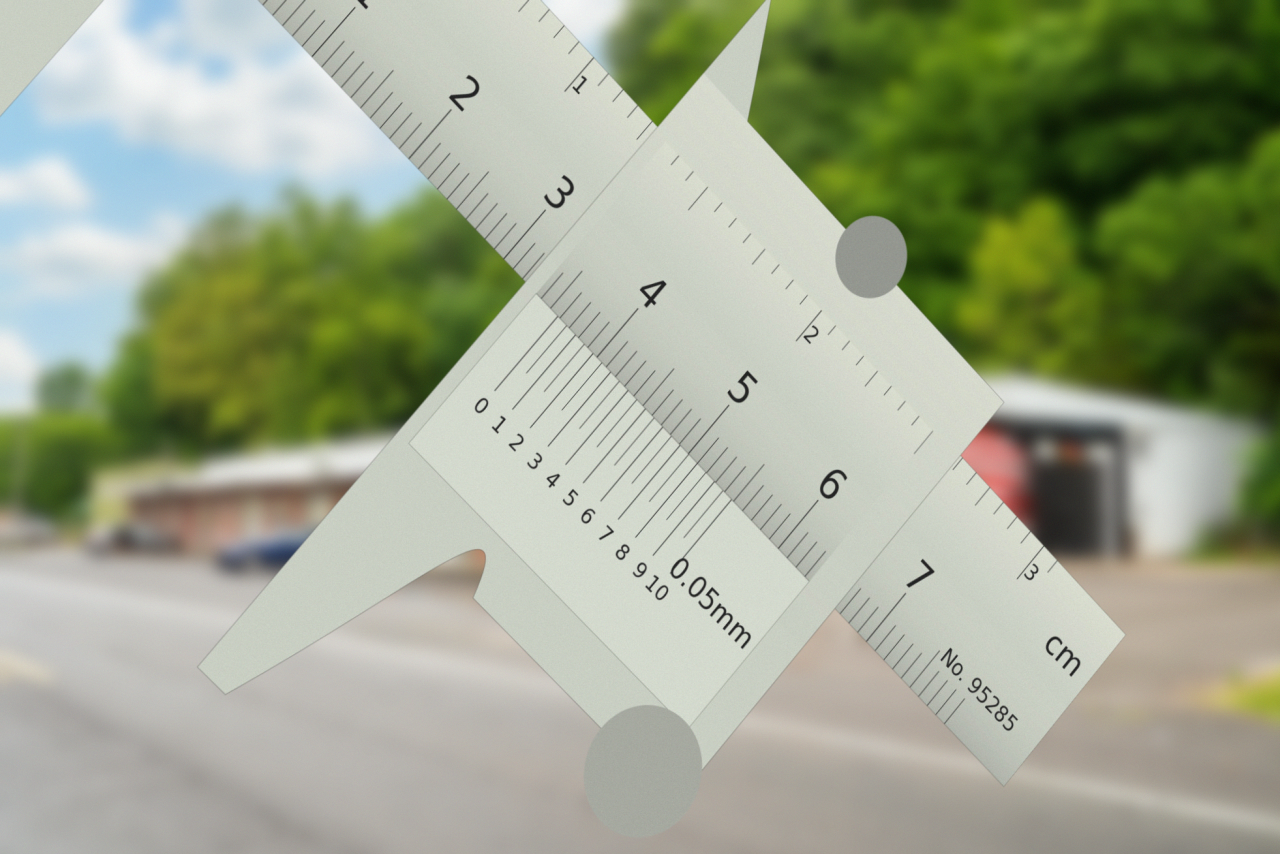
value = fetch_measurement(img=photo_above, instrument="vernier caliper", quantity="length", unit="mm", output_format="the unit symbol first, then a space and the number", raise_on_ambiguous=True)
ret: mm 35.8
